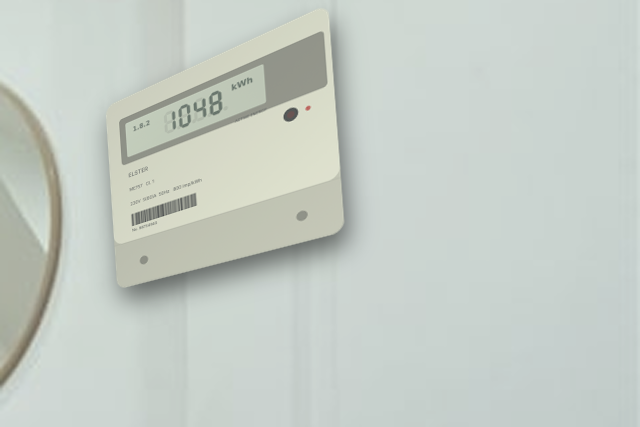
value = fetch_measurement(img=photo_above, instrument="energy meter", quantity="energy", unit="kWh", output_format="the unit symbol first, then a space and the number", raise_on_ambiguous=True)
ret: kWh 1048
